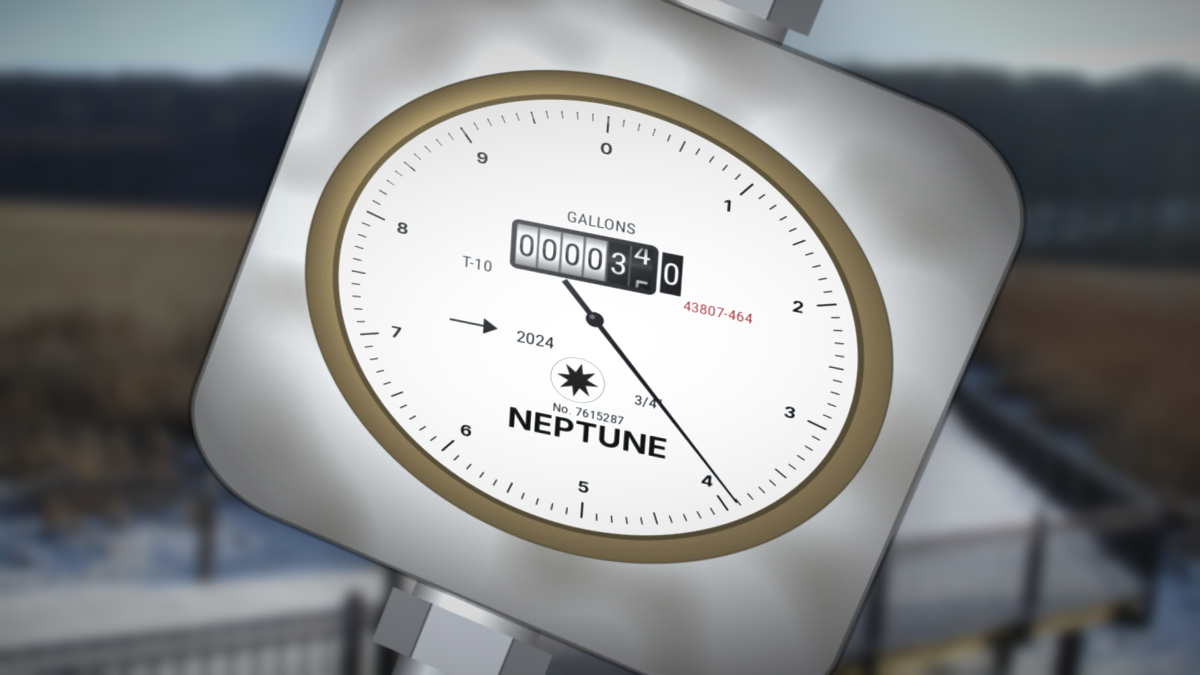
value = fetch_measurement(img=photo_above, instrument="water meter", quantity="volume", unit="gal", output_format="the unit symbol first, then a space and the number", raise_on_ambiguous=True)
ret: gal 343.9
